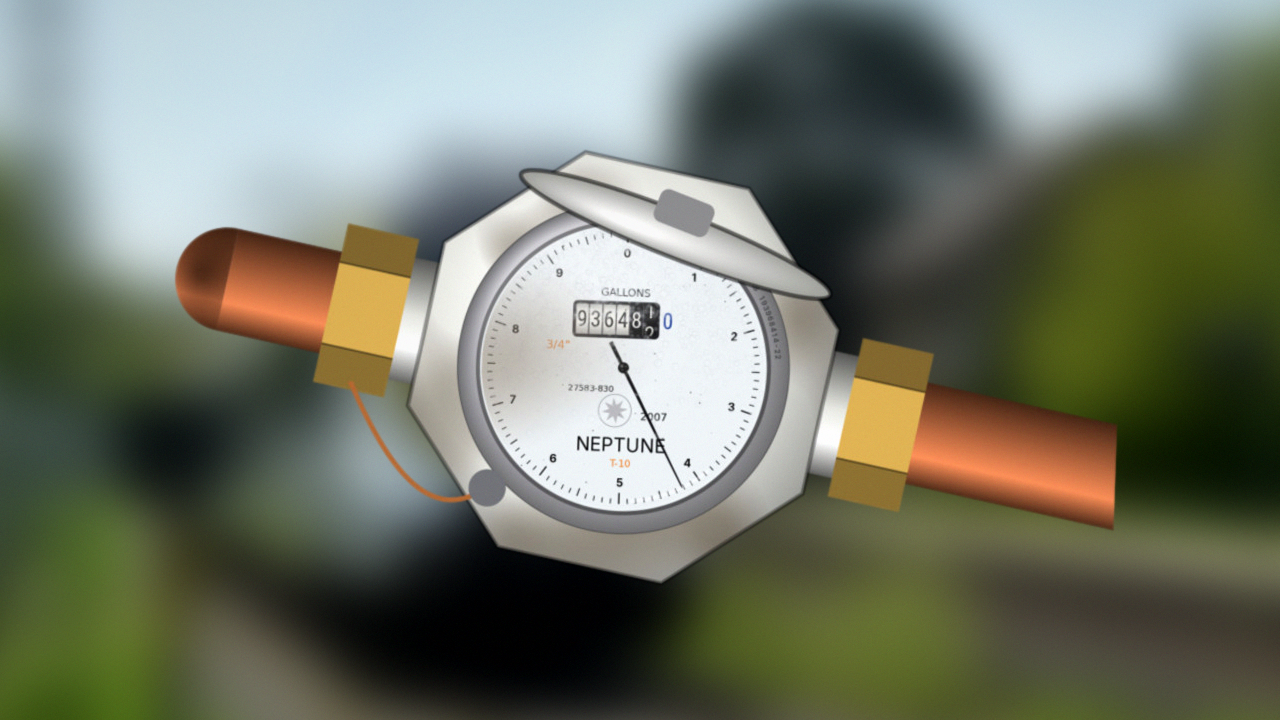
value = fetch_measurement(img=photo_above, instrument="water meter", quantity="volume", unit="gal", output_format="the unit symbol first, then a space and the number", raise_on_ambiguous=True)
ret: gal 9364814.2
